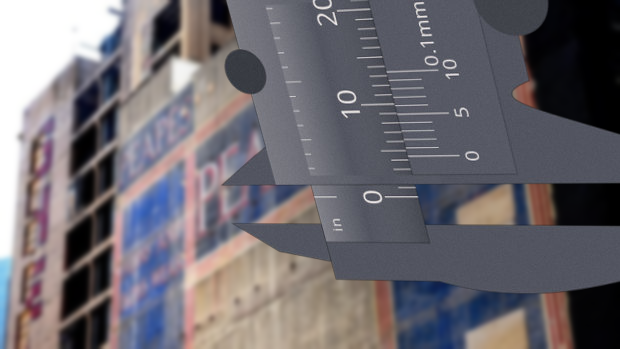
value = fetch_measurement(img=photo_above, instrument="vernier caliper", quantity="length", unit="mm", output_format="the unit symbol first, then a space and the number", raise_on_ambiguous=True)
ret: mm 4.4
